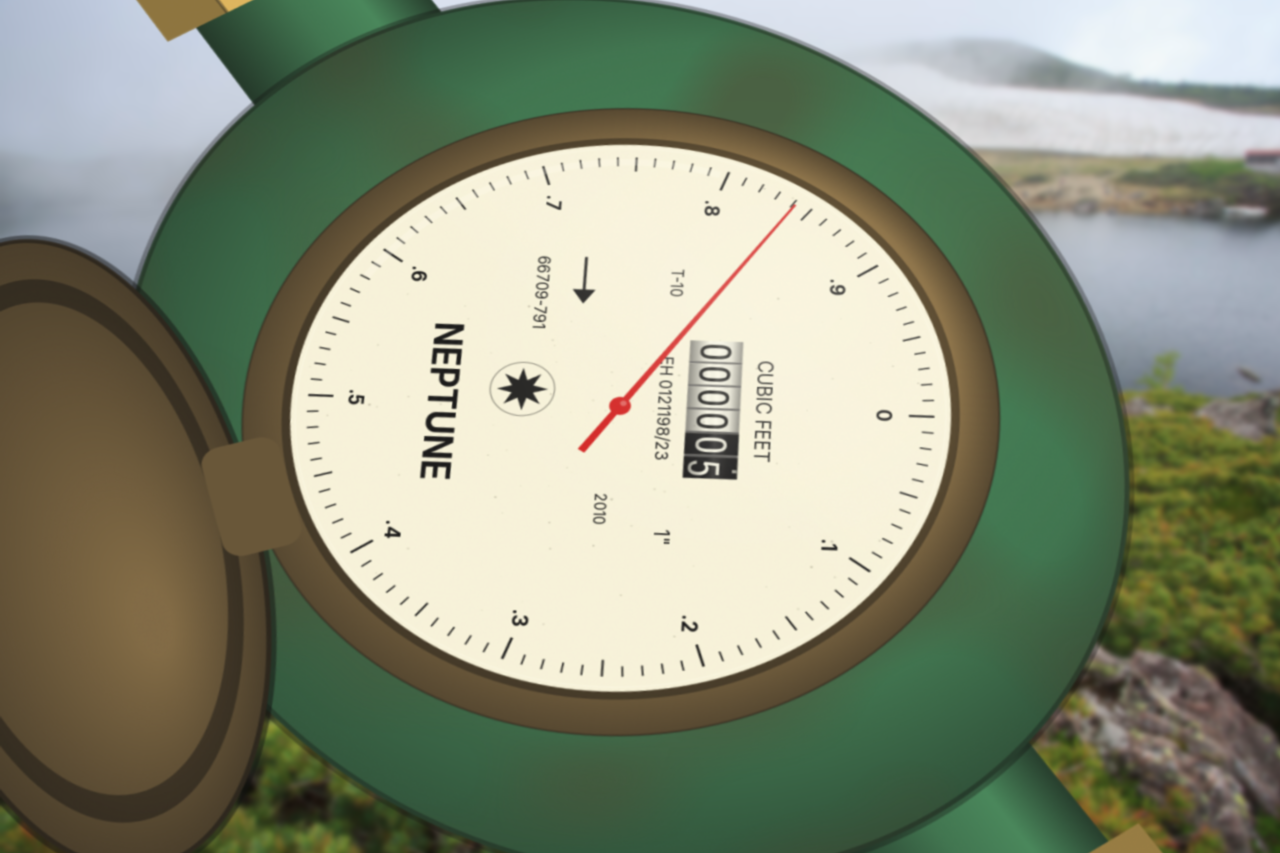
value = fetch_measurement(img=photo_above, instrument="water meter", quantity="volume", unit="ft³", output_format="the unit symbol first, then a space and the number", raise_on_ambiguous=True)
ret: ft³ 4.84
